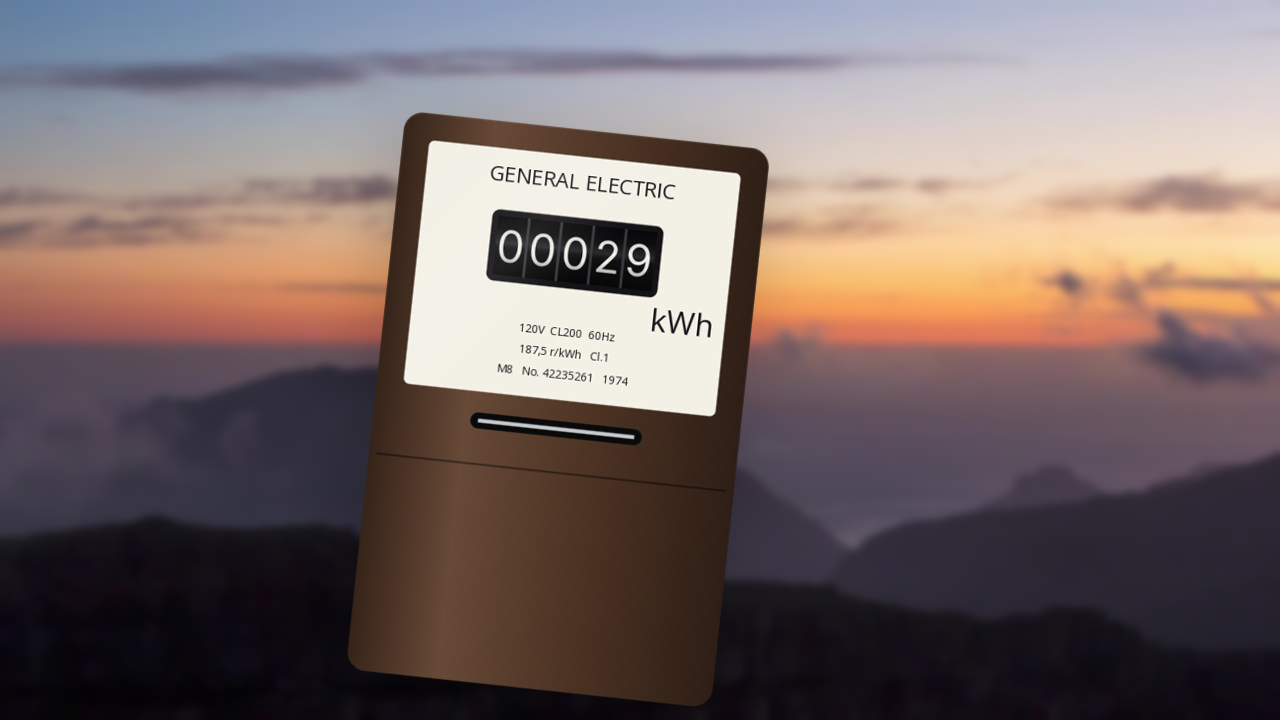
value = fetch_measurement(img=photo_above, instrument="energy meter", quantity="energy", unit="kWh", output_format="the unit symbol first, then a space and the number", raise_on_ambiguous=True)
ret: kWh 29
